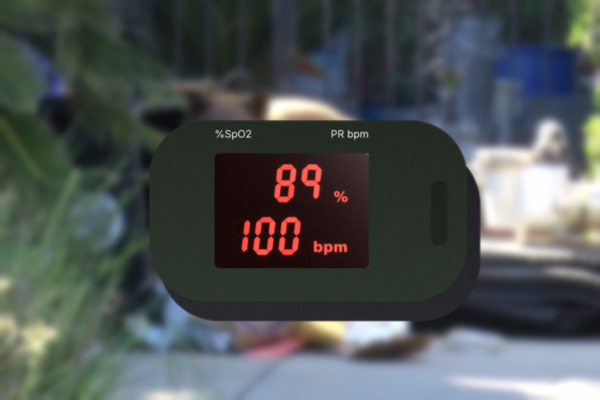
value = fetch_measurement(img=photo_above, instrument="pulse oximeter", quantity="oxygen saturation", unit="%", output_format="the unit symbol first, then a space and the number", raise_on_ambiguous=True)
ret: % 89
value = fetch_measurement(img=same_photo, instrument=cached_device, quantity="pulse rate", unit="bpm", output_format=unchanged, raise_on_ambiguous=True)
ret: bpm 100
